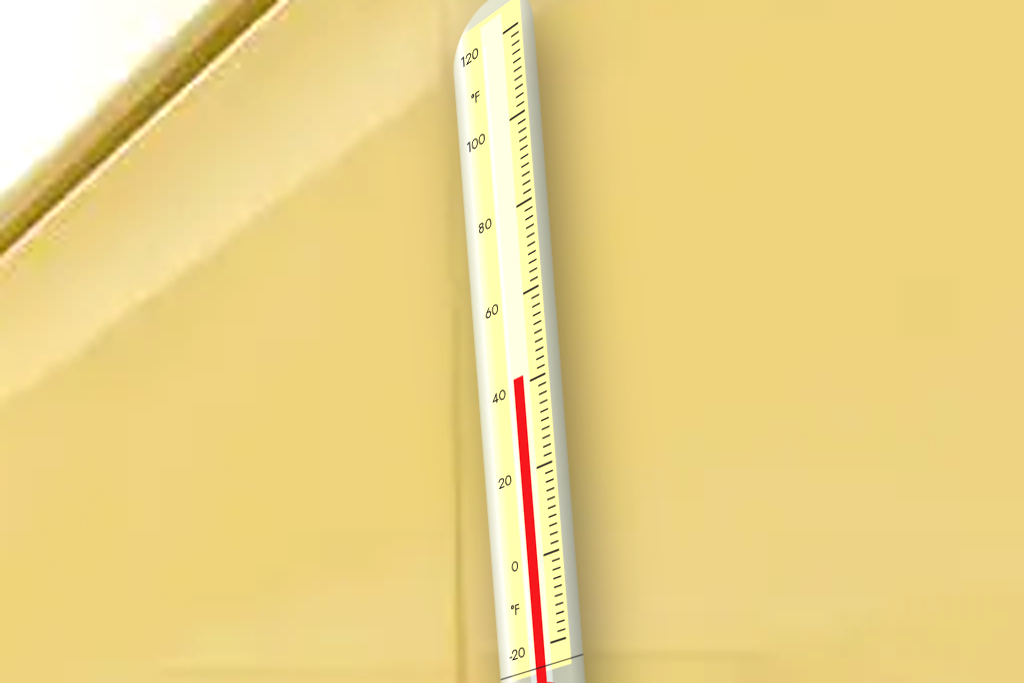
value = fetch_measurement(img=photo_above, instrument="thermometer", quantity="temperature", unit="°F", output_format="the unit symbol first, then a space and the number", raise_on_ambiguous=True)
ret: °F 42
